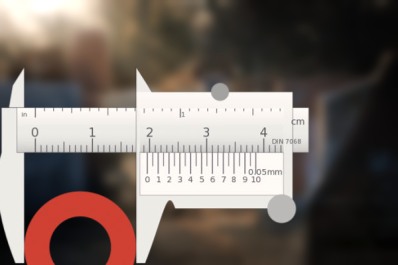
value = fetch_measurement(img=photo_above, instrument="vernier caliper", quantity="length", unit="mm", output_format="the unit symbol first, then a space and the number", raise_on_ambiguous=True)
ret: mm 19.6
